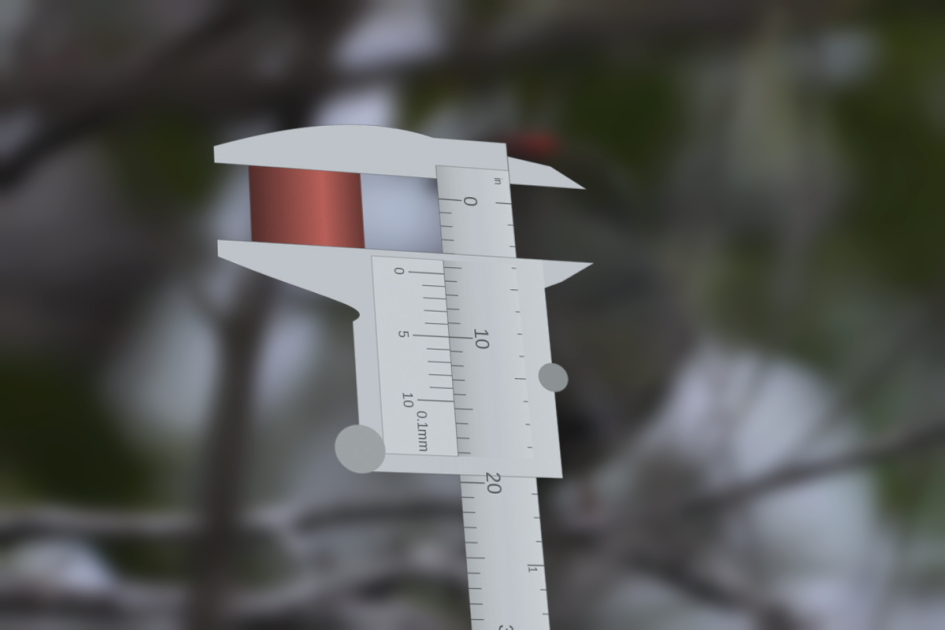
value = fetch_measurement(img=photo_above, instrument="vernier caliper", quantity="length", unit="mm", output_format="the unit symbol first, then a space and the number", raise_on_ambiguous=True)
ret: mm 5.5
